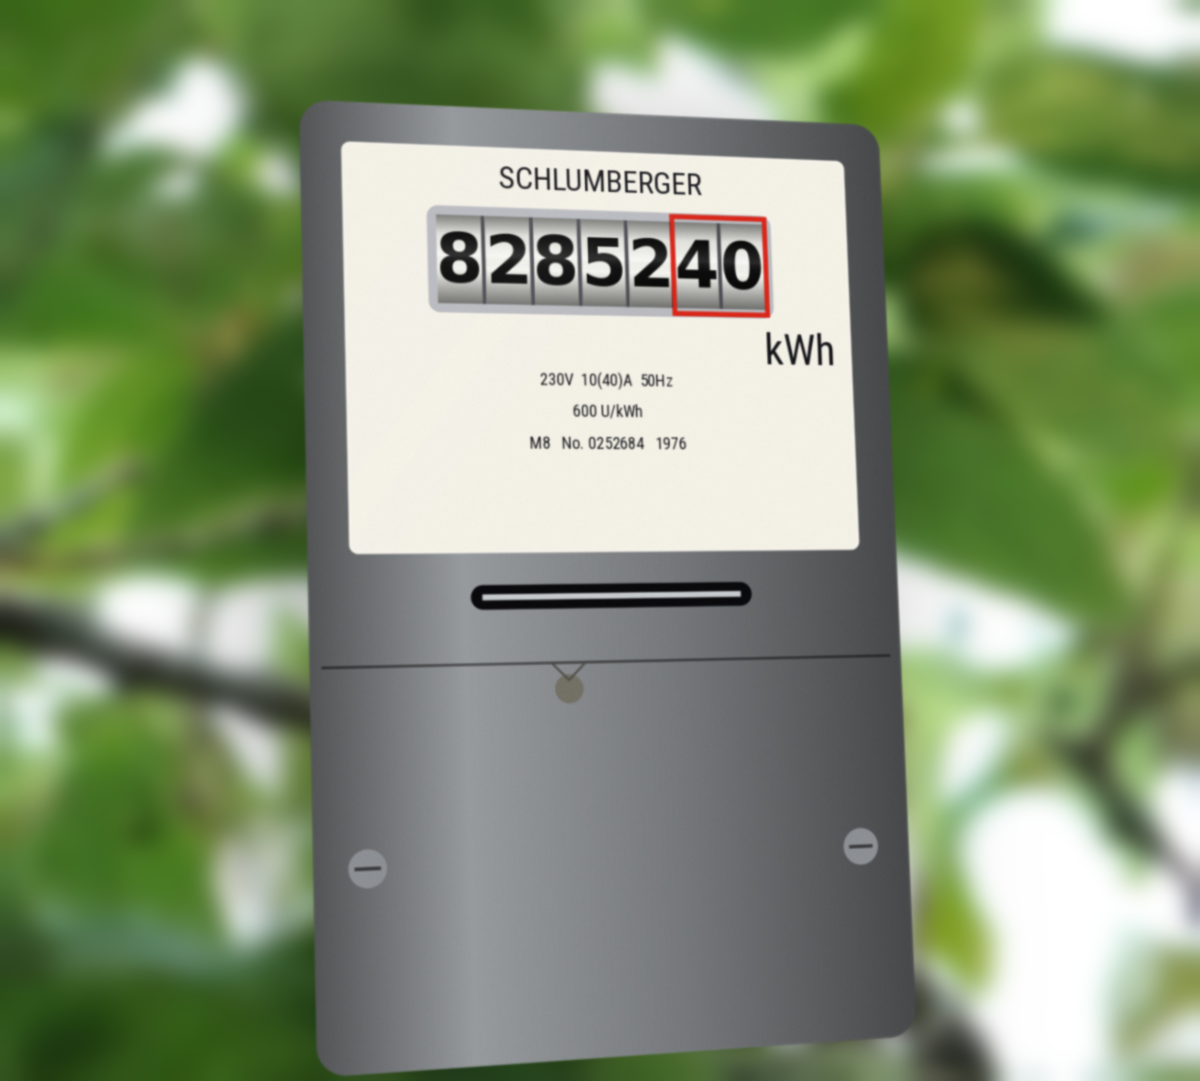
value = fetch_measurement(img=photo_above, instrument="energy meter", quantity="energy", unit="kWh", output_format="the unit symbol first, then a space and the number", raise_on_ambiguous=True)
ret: kWh 82852.40
